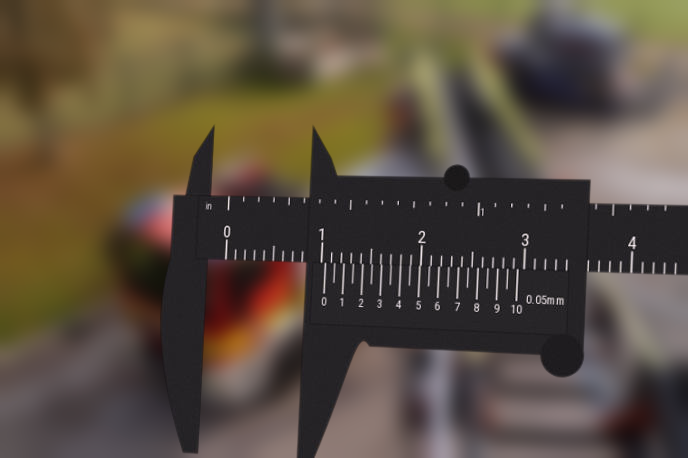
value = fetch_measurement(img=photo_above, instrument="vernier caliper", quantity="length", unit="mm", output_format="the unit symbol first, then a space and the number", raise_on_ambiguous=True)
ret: mm 10.4
